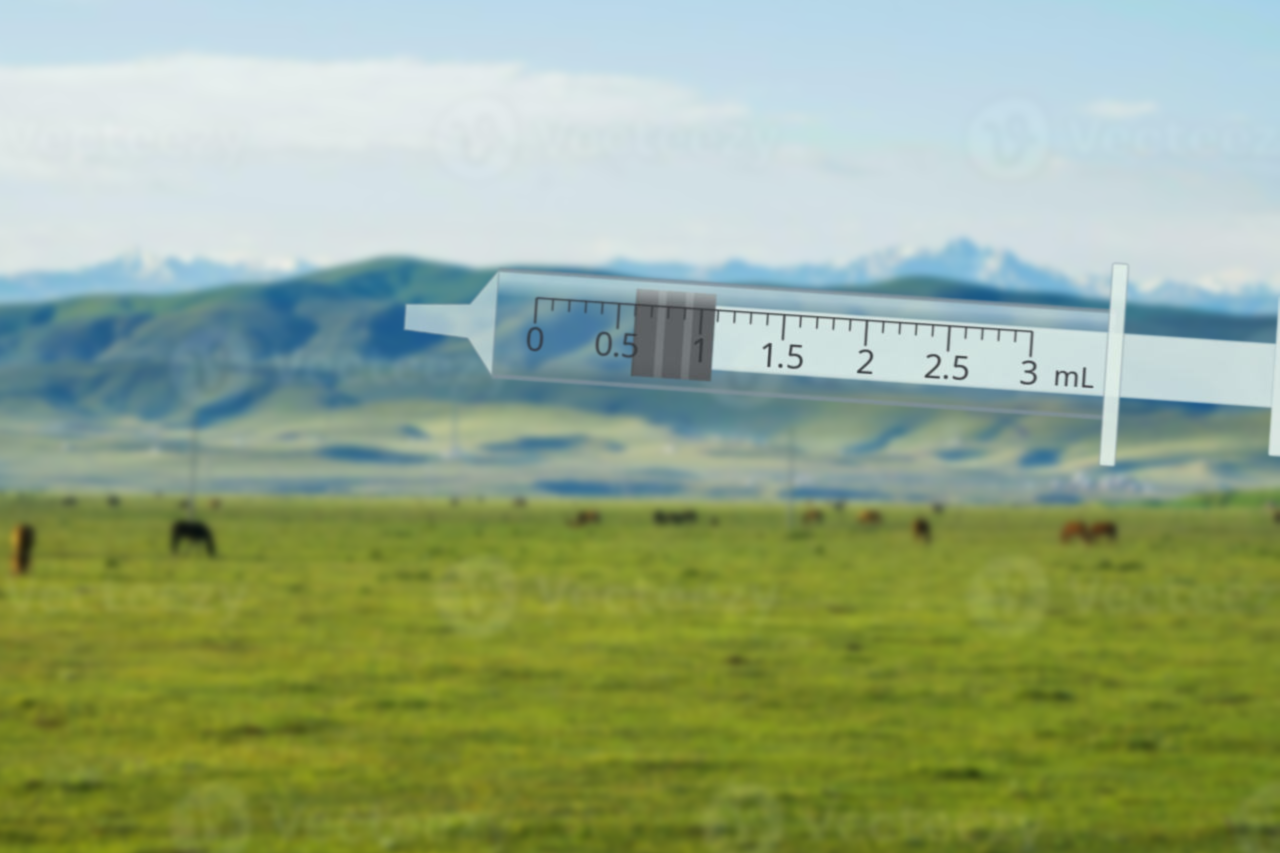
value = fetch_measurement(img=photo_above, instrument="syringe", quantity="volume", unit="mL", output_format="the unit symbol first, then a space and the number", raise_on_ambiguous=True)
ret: mL 0.6
